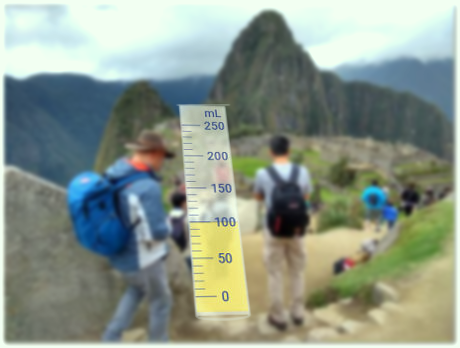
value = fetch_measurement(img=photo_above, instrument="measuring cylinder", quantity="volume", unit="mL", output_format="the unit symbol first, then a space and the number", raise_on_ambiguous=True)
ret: mL 100
